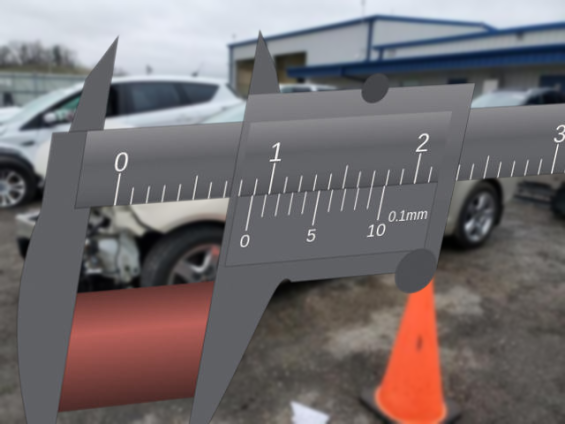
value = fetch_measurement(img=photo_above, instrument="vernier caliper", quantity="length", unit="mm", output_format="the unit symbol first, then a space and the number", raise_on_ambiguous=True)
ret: mm 8.9
